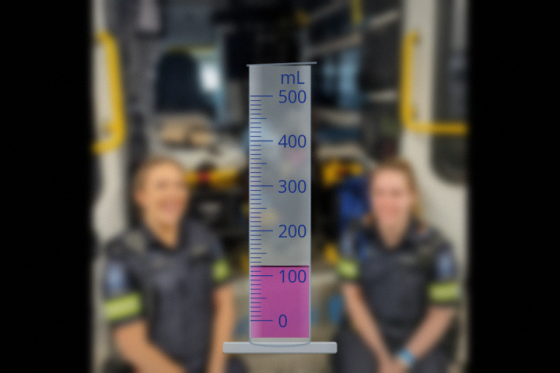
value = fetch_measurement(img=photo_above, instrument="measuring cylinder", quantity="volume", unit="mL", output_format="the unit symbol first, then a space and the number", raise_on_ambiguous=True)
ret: mL 120
